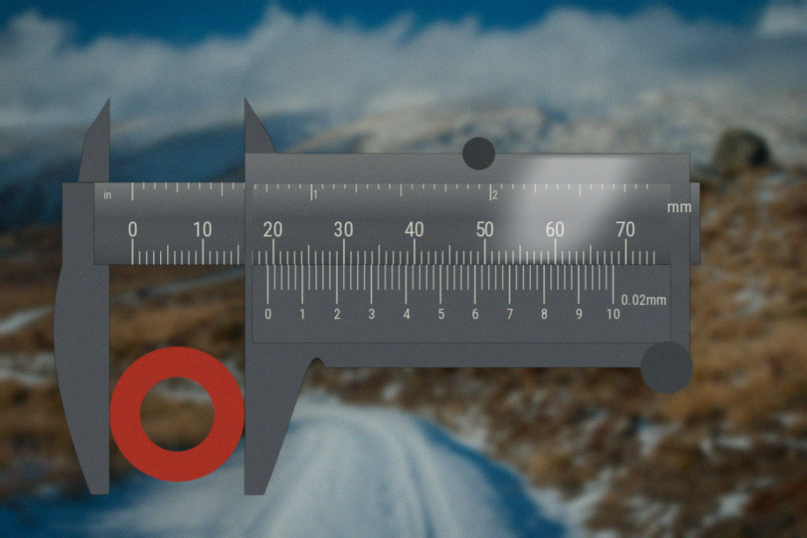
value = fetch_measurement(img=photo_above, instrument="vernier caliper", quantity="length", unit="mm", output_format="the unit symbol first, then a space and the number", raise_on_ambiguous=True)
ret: mm 19.2
